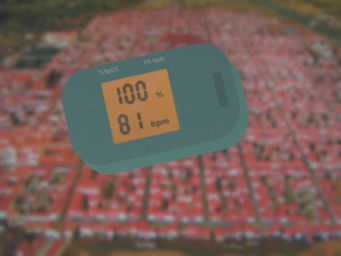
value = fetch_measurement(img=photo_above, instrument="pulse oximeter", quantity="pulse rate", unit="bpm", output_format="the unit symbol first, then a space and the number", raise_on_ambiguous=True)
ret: bpm 81
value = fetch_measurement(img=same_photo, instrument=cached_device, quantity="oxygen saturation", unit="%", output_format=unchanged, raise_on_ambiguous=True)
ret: % 100
